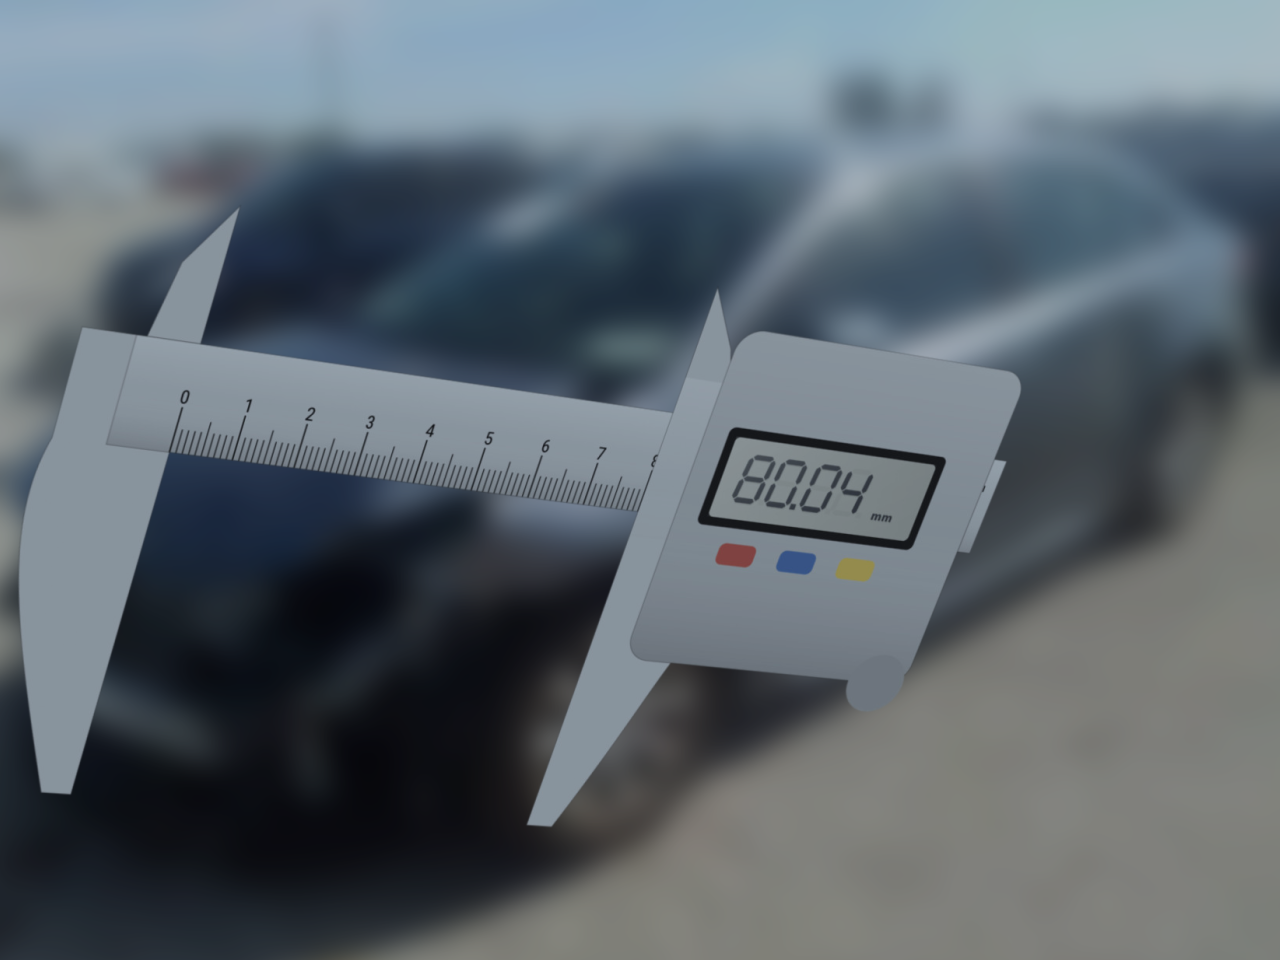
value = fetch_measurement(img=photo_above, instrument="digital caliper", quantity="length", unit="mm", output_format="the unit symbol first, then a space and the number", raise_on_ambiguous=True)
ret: mm 80.04
